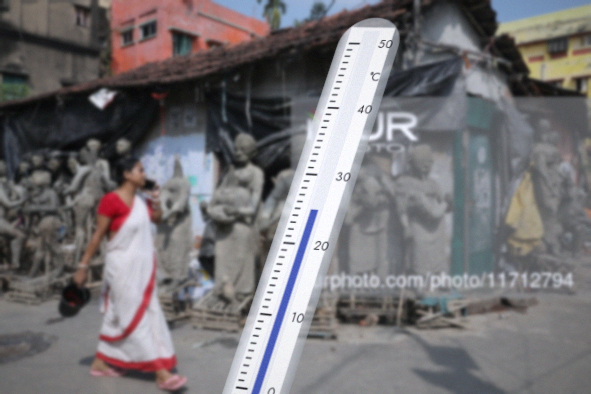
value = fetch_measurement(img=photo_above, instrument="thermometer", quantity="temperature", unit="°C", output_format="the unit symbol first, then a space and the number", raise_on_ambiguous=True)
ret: °C 25
